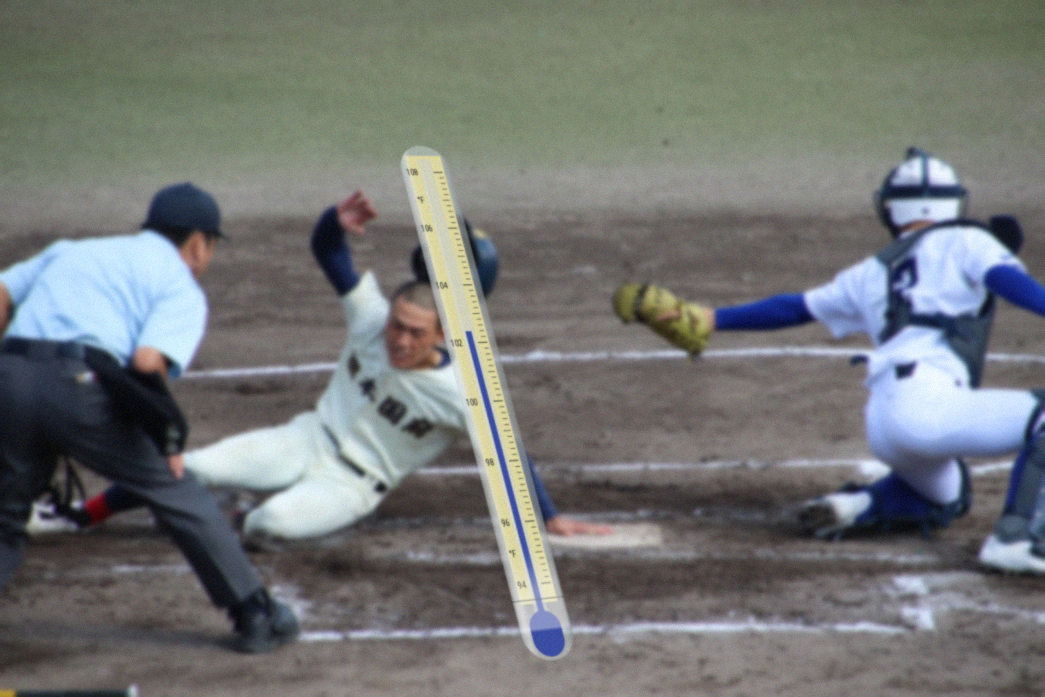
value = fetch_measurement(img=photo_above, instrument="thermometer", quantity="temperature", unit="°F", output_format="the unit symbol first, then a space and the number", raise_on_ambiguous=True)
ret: °F 102.4
